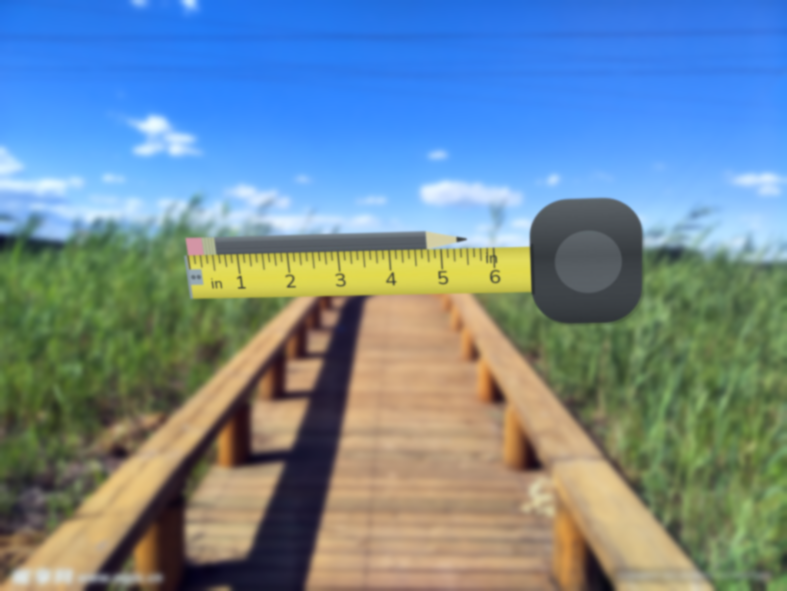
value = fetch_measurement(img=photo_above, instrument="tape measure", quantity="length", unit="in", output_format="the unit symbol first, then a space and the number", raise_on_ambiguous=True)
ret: in 5.5
